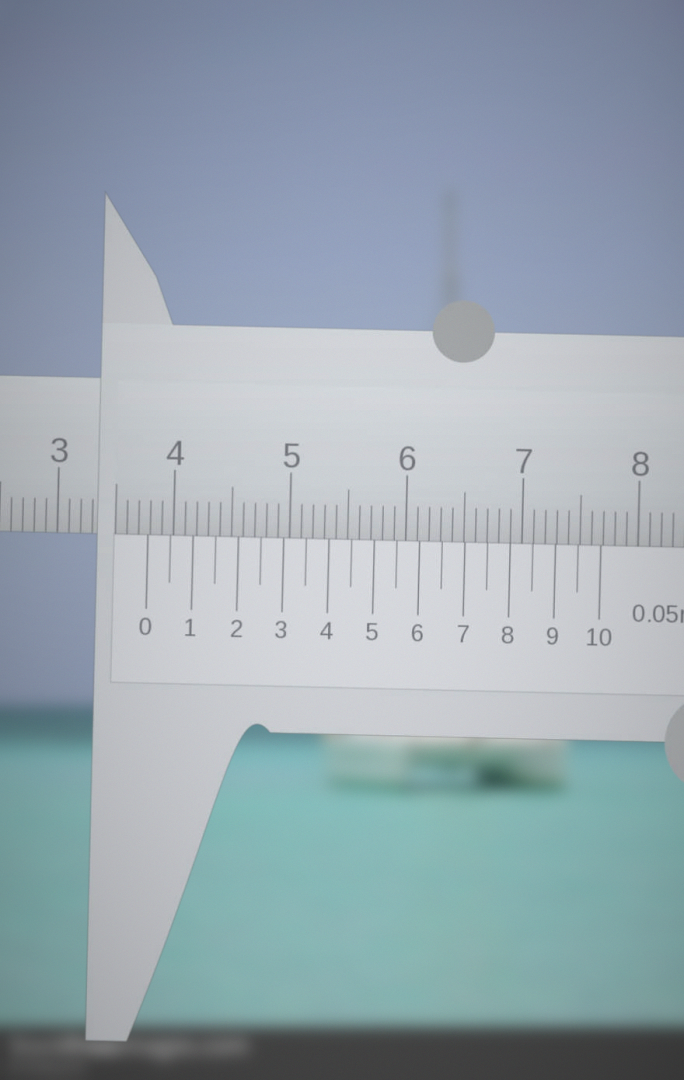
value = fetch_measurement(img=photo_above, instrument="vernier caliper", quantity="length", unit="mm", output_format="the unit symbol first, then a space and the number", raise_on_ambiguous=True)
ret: mm 37.8
